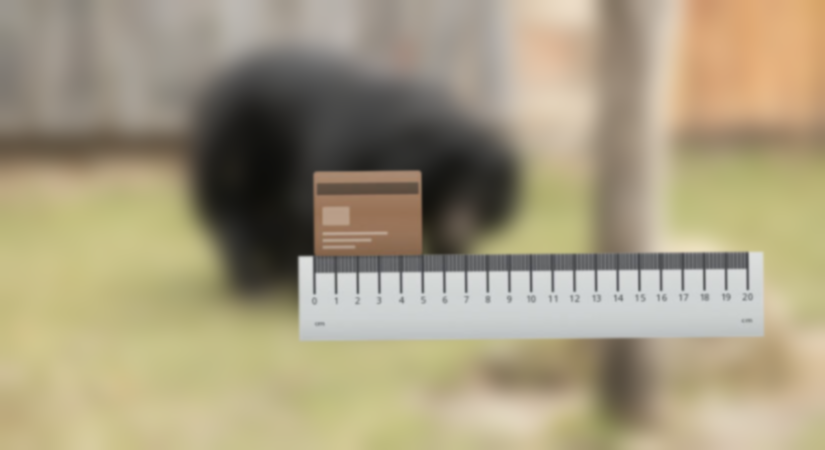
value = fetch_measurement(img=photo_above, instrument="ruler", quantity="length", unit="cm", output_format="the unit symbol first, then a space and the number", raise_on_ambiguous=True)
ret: cm 5
